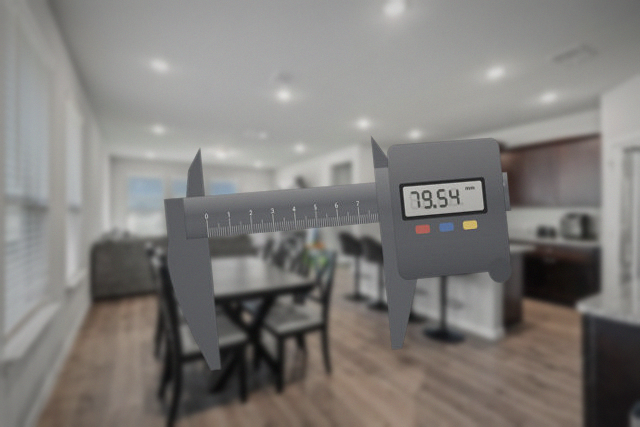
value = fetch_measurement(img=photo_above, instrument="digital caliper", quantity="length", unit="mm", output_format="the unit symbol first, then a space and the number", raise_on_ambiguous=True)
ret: mm 79.54
